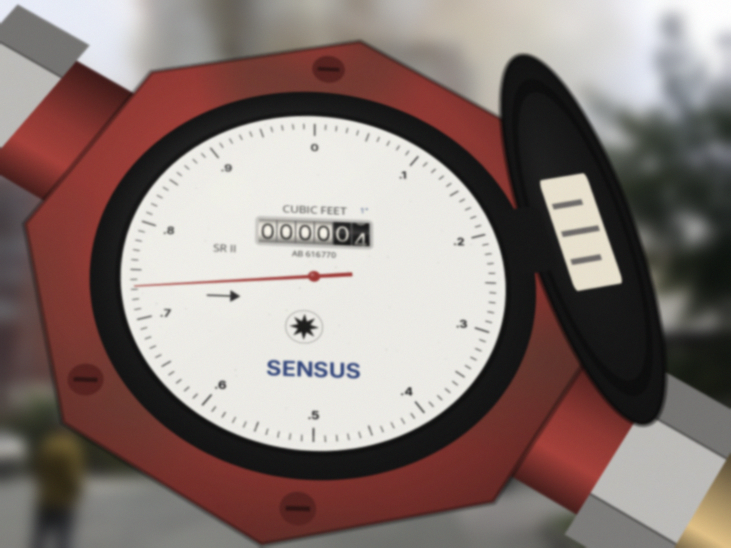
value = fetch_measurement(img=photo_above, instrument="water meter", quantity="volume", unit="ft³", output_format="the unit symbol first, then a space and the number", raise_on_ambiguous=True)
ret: ft³ 3.73
